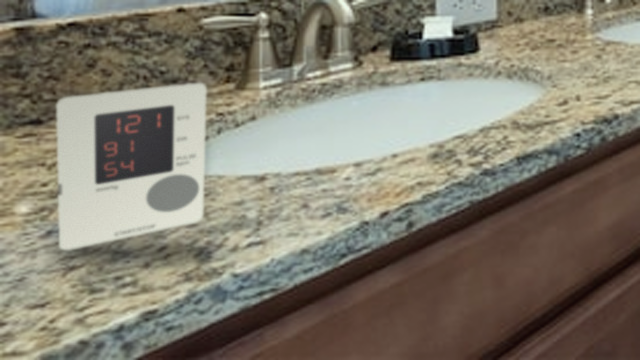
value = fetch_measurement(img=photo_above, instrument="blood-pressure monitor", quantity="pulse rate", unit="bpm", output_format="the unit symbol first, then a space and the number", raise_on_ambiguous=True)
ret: bpm 54
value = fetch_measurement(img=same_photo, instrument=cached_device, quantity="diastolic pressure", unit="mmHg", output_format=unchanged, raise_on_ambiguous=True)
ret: mmHg 91
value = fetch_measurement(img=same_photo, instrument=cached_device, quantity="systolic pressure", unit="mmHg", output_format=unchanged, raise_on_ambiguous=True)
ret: mmHg 121
